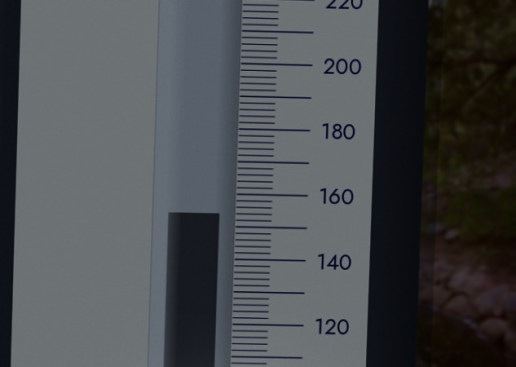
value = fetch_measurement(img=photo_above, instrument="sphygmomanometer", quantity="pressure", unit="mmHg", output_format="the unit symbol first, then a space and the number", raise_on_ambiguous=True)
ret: mmHg 154
